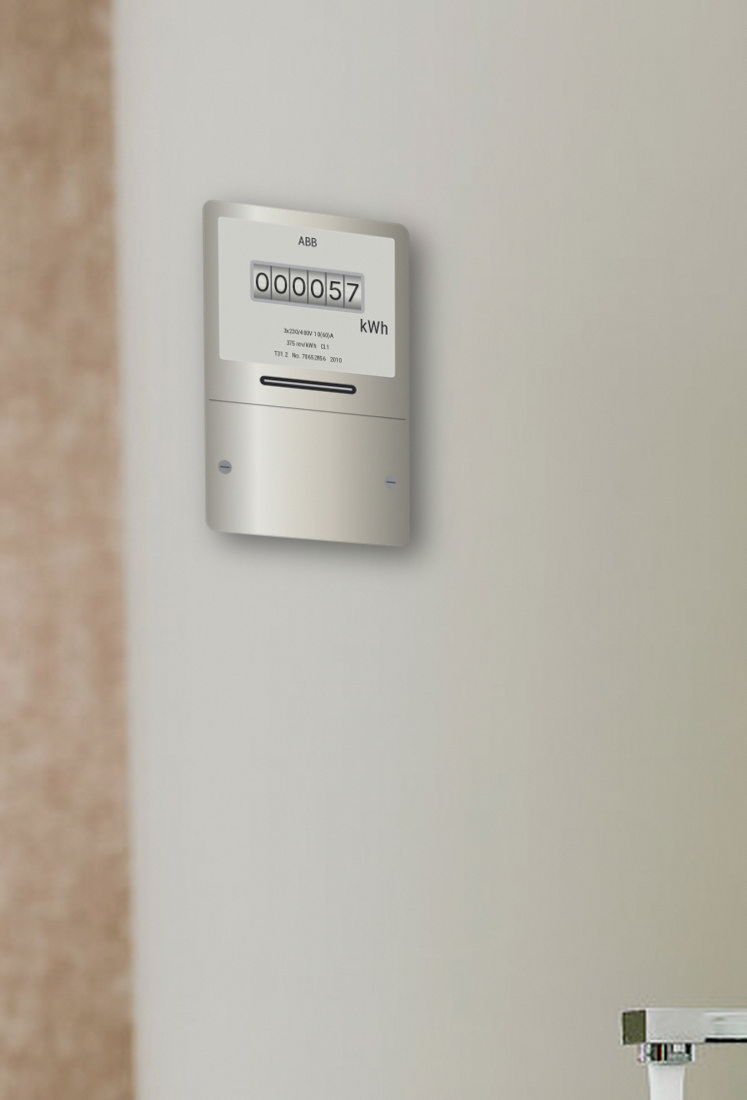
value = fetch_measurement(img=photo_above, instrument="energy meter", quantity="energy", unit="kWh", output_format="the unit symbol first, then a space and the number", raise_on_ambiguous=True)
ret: kWh 57
